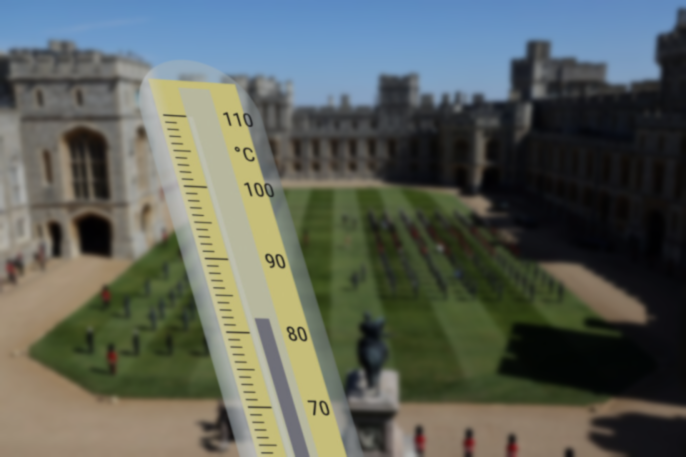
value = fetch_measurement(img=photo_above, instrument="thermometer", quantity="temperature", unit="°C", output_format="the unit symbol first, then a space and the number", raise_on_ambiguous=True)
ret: °C 82
